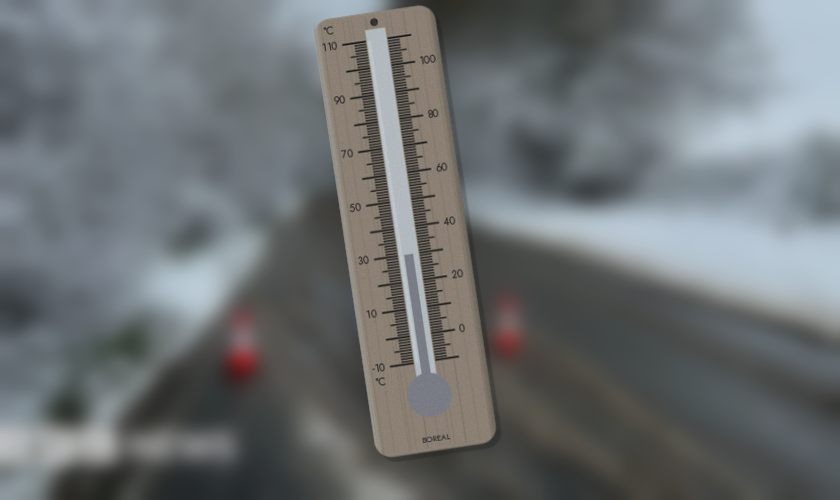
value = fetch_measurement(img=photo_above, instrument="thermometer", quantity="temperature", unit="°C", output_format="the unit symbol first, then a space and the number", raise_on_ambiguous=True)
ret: °C 30
